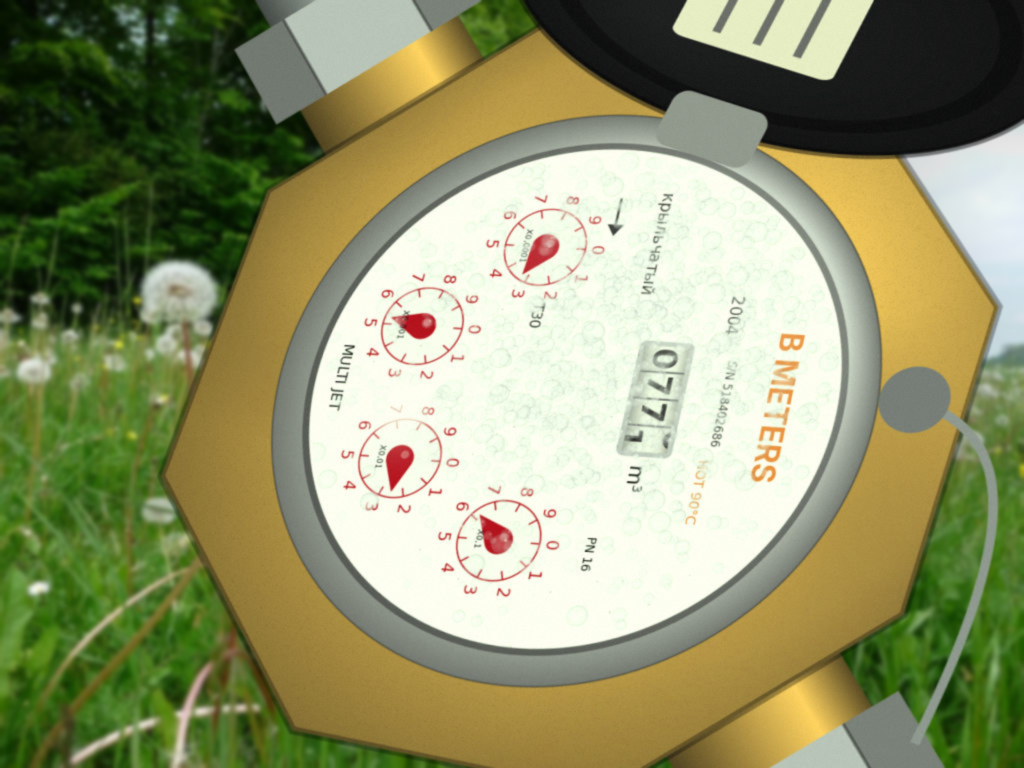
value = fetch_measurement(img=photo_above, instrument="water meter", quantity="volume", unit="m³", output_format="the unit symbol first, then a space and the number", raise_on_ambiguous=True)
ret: m³ 770.6253
